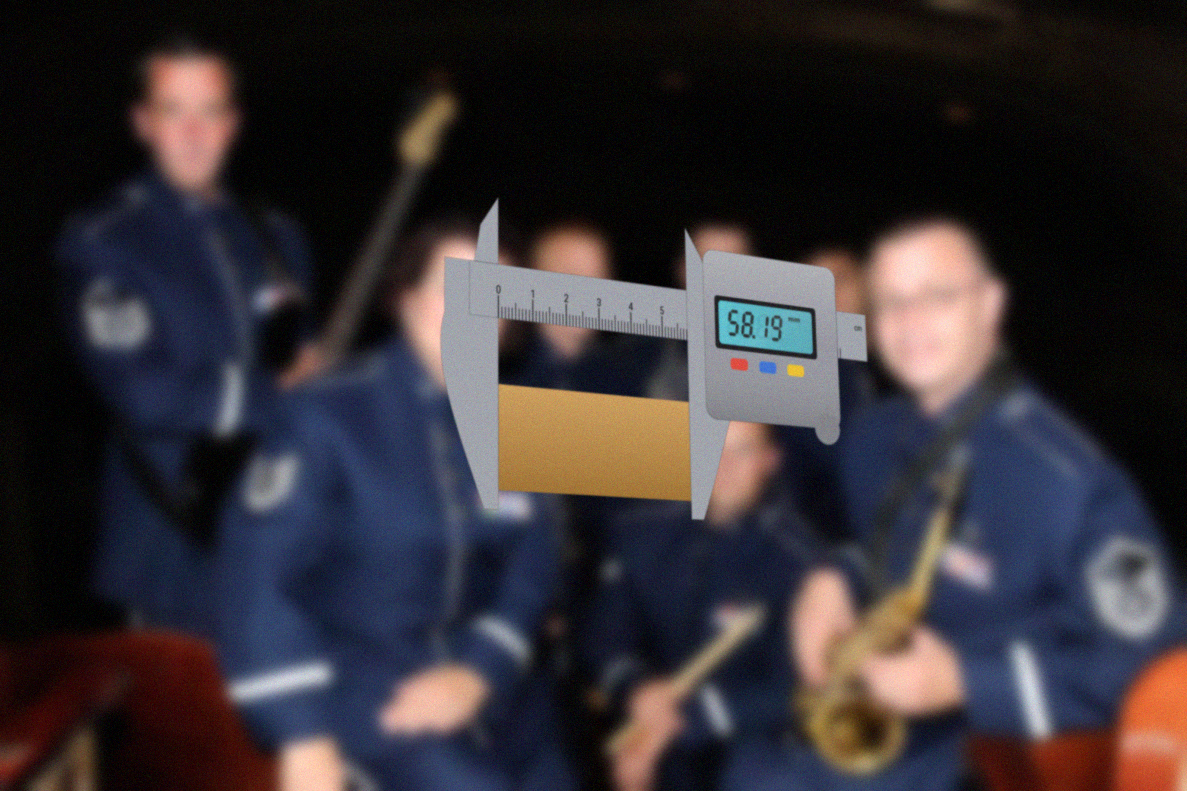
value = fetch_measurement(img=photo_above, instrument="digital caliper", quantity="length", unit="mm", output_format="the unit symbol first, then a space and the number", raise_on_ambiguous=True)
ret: mm 58.19
